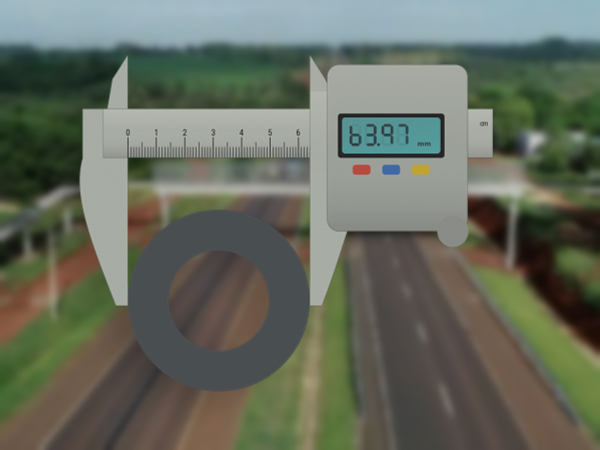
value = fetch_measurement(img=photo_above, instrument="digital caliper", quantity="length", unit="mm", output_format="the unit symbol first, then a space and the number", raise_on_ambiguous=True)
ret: mm 63.97
